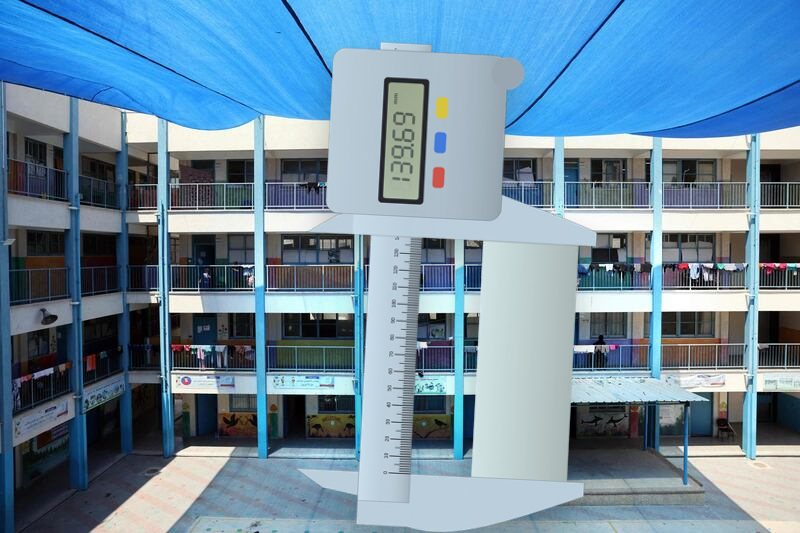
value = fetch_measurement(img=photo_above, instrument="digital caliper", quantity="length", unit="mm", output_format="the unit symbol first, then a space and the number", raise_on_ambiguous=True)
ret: mm 139.69
